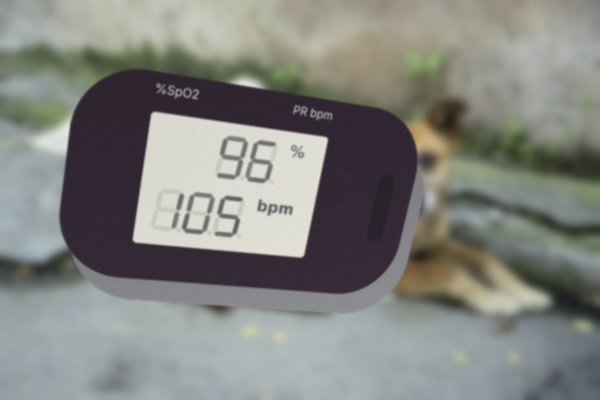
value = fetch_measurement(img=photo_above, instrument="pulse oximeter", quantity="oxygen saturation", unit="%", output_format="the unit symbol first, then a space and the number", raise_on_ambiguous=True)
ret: % 96
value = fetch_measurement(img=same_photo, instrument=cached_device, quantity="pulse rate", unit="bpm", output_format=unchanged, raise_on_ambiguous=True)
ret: bpm 105
